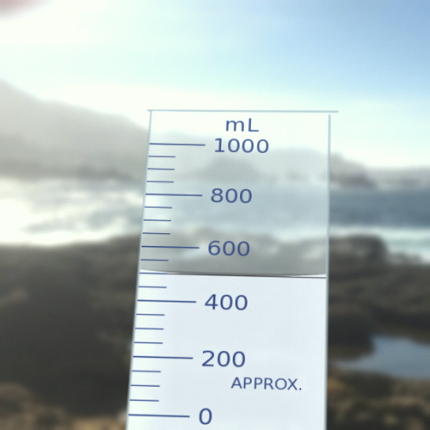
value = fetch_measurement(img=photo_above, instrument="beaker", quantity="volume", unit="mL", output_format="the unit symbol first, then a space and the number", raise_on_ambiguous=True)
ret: mL 500
